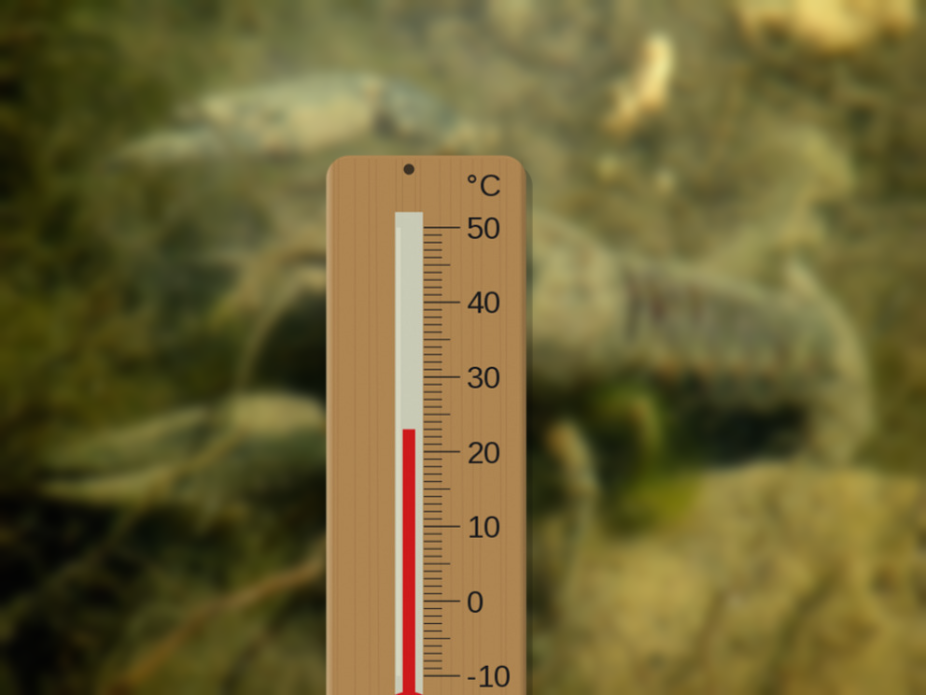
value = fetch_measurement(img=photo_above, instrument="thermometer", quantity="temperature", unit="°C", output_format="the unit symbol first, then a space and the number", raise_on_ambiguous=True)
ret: °C 23
